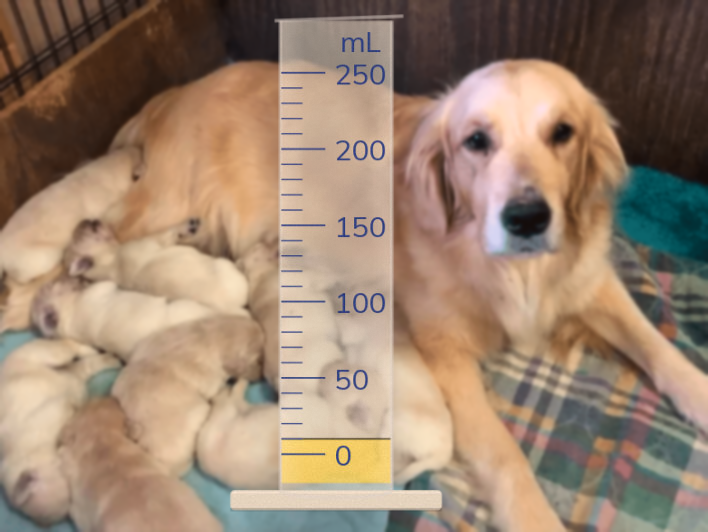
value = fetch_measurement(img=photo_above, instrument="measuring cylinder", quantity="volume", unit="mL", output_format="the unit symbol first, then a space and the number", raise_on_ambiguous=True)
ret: mL 10
